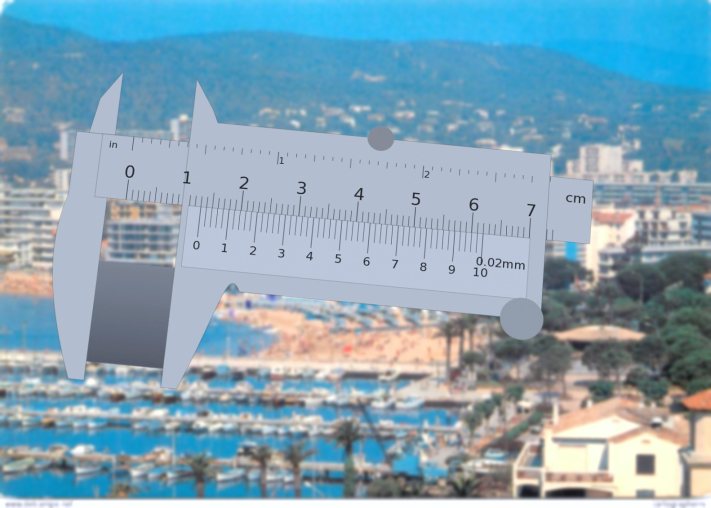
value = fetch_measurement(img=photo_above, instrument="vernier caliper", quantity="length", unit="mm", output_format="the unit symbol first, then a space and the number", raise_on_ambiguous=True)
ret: mm 13.0
